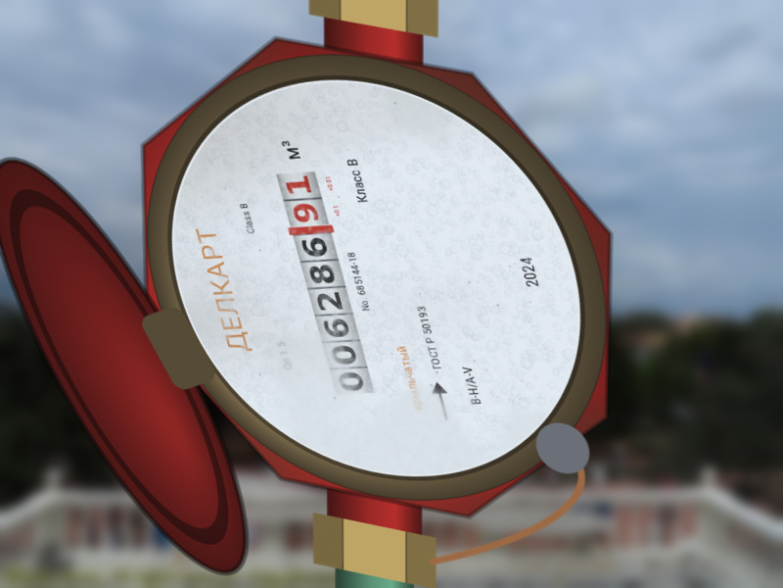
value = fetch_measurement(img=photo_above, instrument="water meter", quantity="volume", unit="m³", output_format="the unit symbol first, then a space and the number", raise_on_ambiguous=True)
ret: m³ 6286.91
